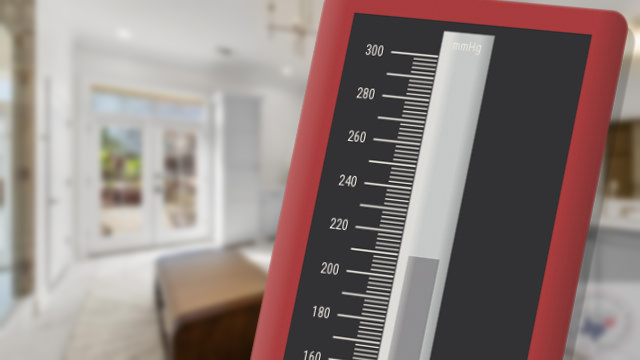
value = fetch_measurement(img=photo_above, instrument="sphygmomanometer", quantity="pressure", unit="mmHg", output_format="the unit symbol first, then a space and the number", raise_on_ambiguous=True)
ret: mmHg 210
